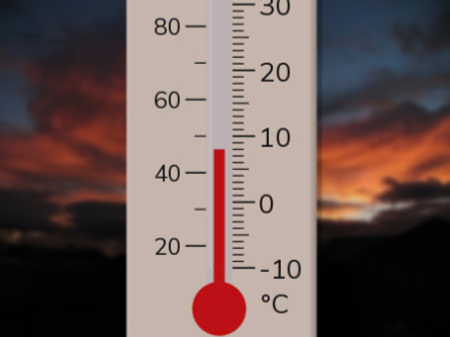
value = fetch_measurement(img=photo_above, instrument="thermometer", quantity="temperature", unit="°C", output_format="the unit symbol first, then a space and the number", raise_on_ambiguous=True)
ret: °C 8
